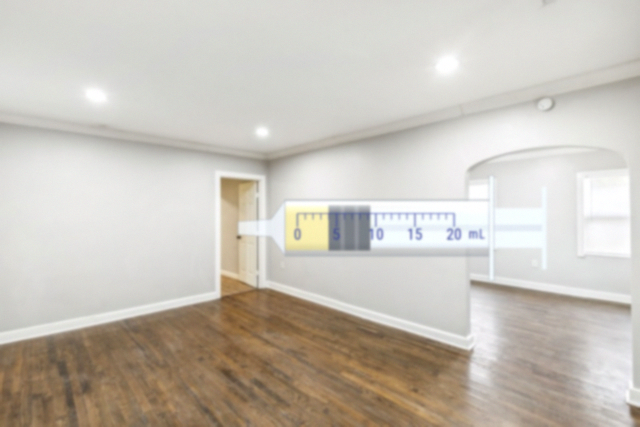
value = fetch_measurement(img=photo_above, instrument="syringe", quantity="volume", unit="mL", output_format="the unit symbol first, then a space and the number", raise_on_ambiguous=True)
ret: mL 4
